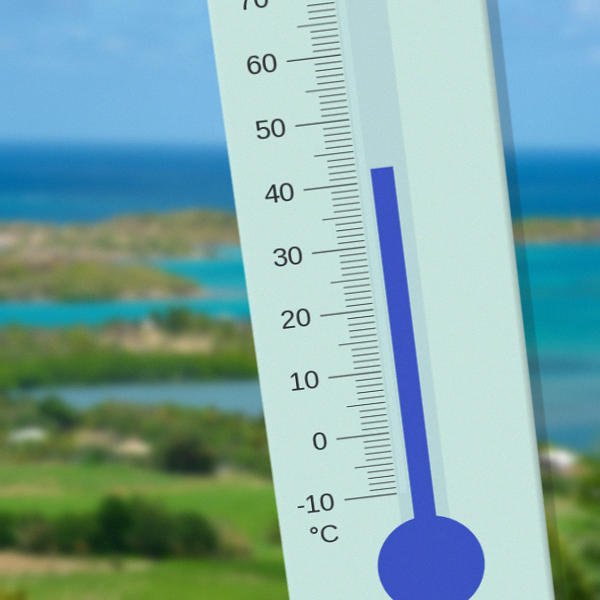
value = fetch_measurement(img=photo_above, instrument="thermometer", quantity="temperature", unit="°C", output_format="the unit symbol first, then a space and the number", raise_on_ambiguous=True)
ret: °C 42
